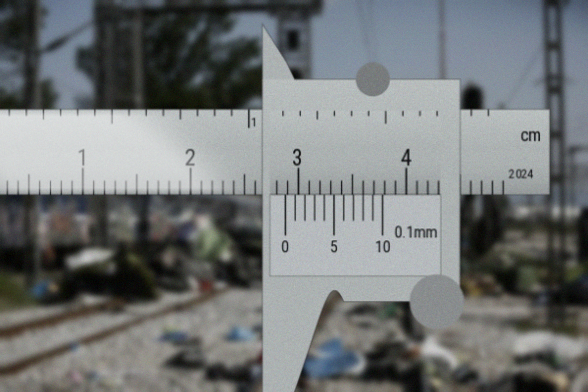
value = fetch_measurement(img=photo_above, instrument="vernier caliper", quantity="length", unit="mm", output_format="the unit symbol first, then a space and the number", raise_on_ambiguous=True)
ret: mm 28.8
